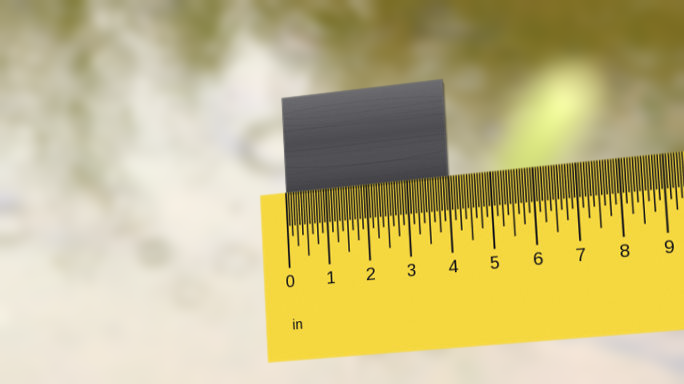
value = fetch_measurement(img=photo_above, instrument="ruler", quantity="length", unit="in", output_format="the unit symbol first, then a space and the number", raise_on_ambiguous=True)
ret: in 4
